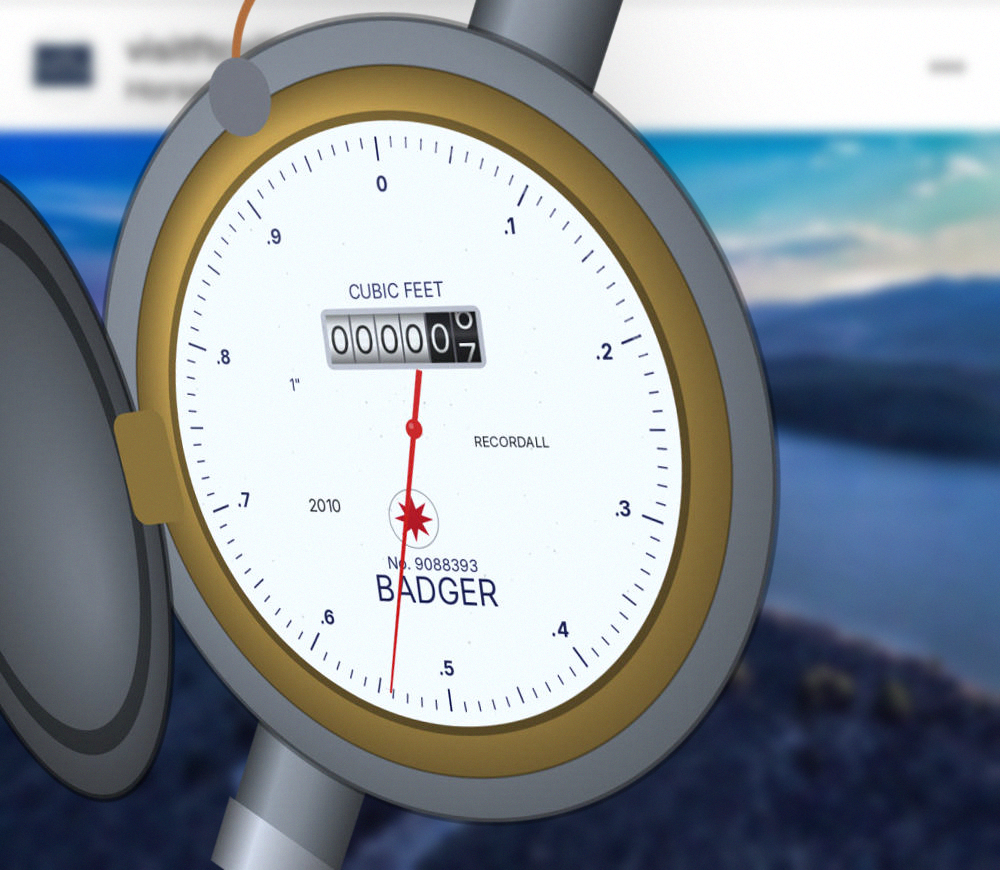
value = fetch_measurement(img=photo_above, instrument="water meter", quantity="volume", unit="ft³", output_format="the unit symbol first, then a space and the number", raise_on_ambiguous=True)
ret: ft³ 6.54
